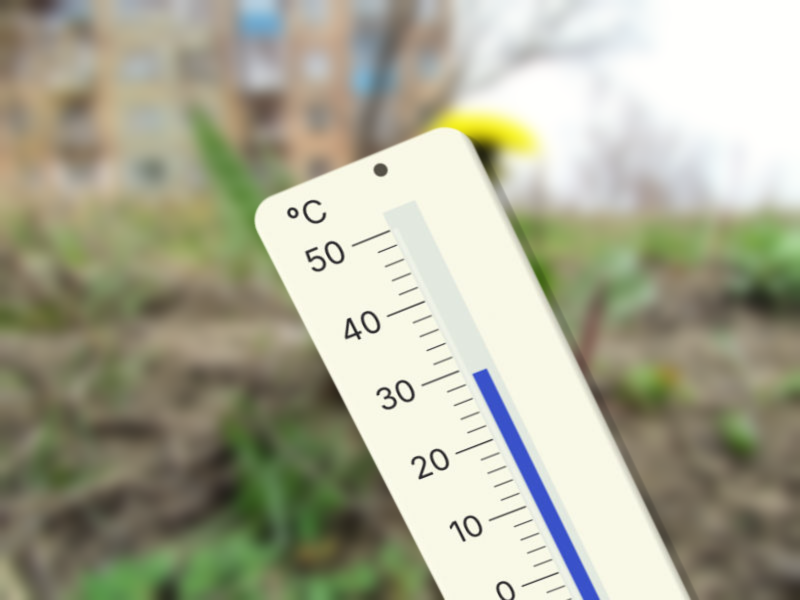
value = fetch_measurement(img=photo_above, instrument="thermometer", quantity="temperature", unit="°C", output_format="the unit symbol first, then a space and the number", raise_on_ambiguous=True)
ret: °C 29
